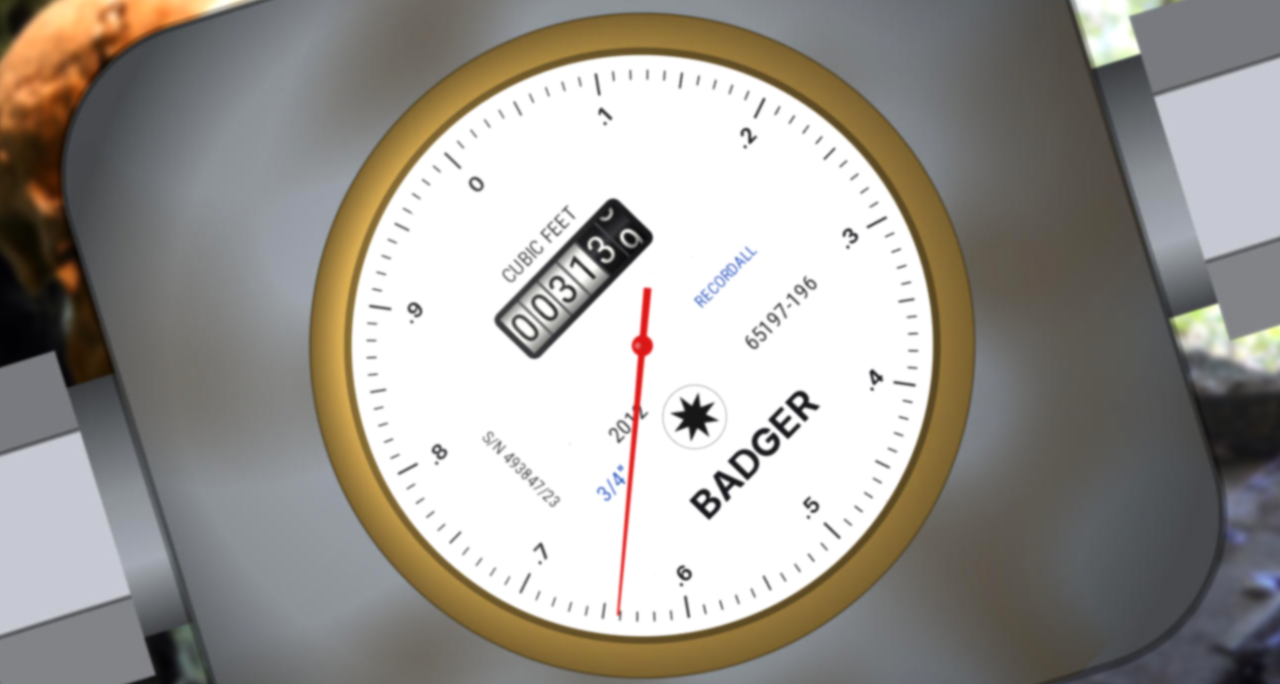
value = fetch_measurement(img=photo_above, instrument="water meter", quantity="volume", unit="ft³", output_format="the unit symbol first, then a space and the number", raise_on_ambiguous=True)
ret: ft³ 3138.64
